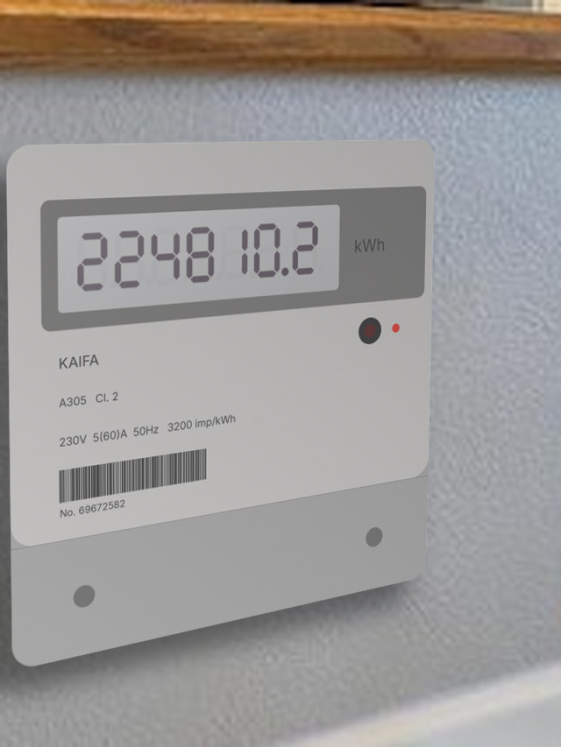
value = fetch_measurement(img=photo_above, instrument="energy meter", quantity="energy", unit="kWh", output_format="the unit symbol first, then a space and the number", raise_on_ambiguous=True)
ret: kWh 224810.2
